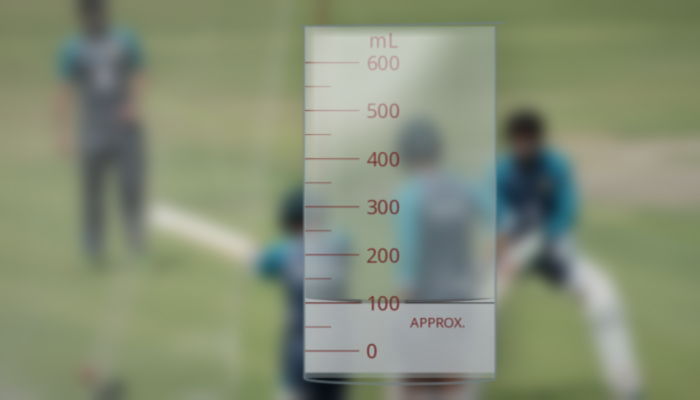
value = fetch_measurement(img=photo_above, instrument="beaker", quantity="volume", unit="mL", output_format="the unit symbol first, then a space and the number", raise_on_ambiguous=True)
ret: mL 100
